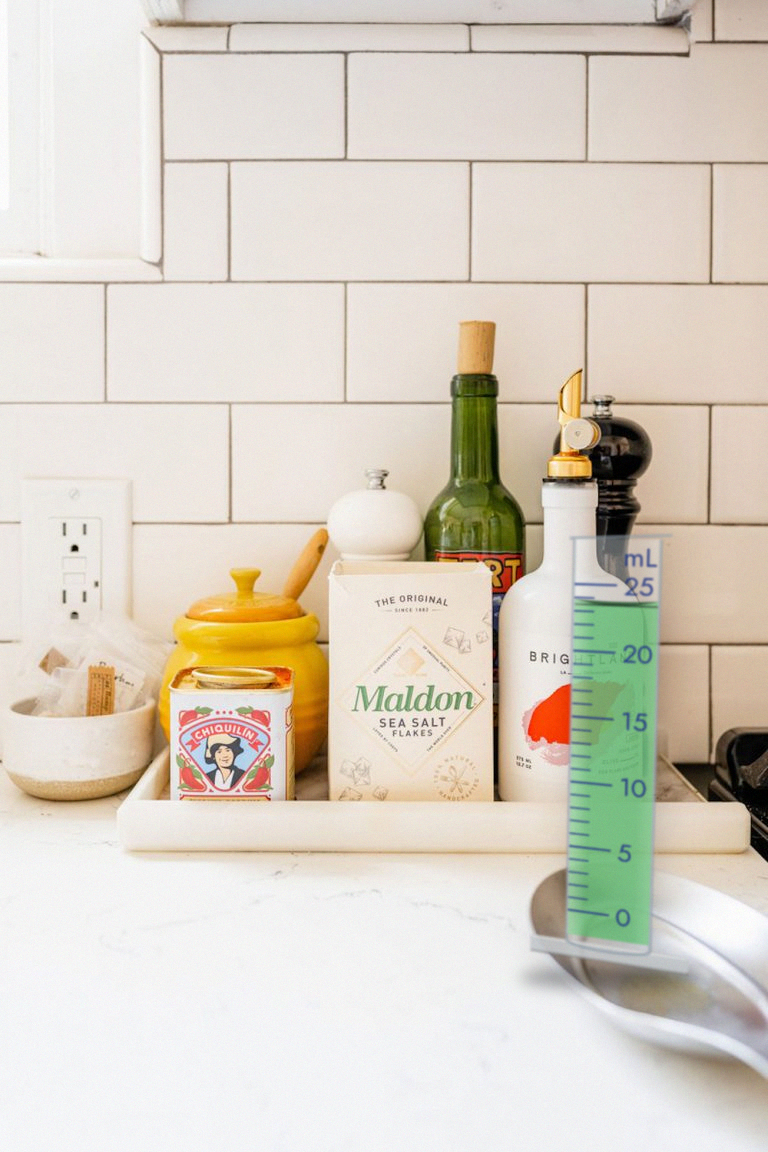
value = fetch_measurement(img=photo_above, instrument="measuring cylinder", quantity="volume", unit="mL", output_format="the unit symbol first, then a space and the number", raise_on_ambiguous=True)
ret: mL 23.5
